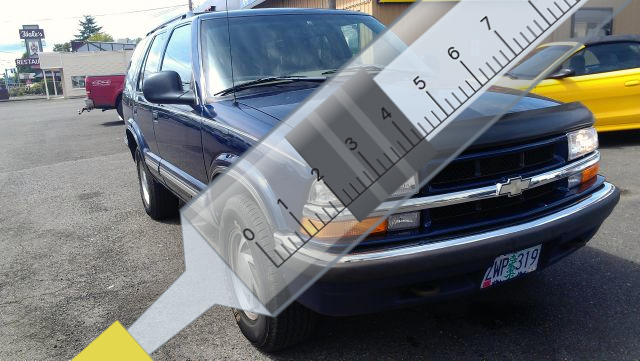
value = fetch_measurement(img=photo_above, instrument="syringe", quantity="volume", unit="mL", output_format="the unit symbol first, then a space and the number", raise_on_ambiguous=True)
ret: mL 2
